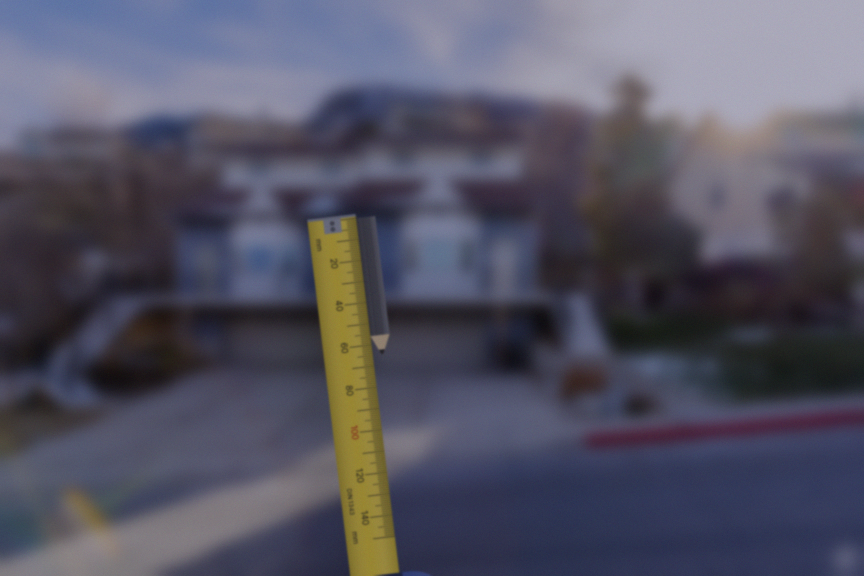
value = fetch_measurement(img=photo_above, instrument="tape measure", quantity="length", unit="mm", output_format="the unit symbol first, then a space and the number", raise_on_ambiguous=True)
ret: mm 65
